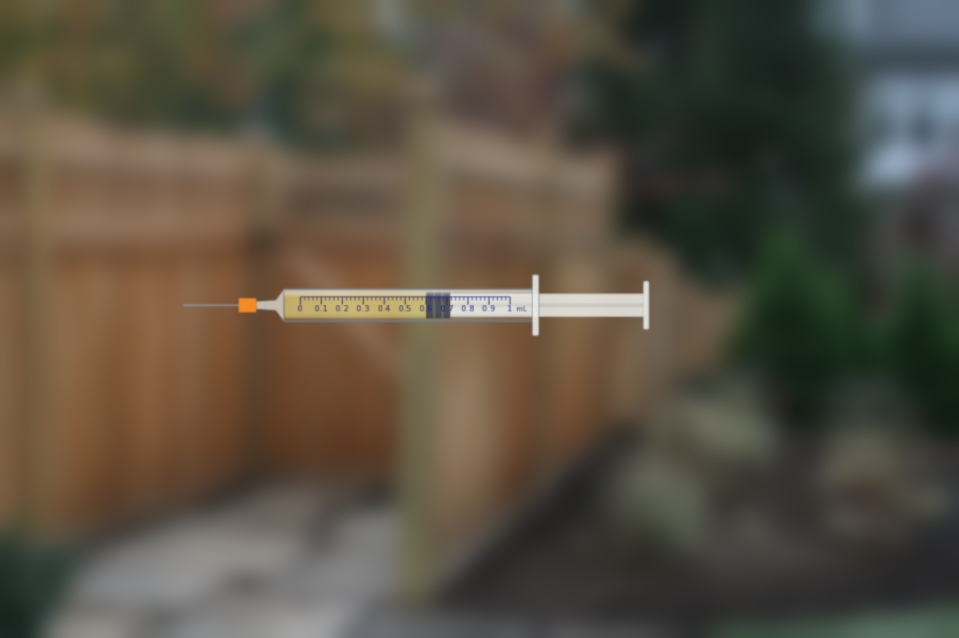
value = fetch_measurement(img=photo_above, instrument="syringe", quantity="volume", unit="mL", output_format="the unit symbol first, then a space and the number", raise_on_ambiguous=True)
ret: mL 0.6
